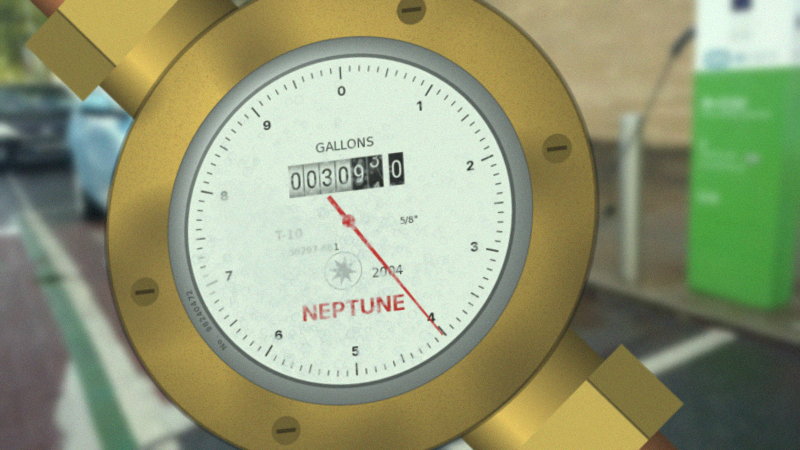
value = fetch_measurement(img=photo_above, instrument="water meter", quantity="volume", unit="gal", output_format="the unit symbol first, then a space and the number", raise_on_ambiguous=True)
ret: gal 30934.0
